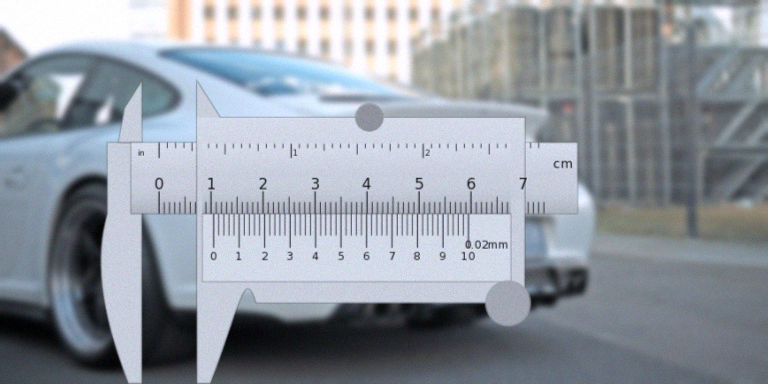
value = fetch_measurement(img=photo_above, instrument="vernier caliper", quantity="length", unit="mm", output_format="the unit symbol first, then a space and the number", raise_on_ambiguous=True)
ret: mm 10.5
